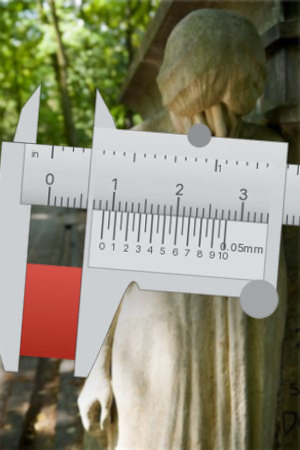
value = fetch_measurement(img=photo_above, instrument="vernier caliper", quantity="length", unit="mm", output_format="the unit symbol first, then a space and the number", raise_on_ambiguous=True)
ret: mm 8.6
